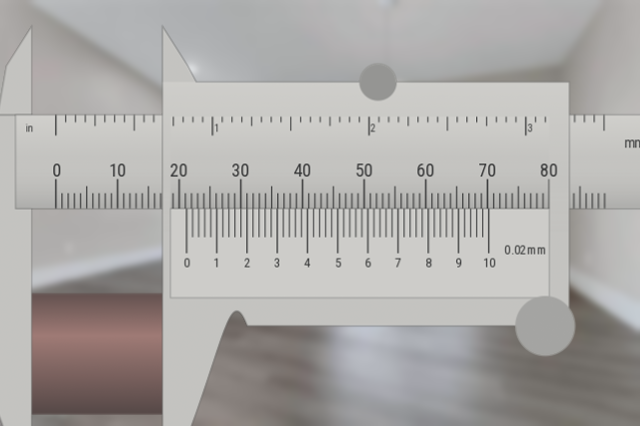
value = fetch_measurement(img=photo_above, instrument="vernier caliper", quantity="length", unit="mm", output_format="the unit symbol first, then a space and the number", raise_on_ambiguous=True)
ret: mm 21.2
